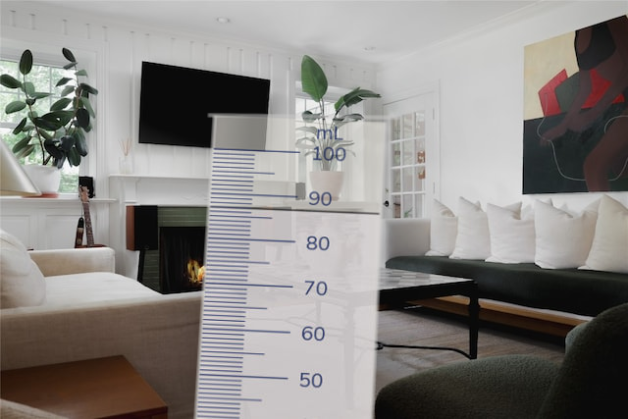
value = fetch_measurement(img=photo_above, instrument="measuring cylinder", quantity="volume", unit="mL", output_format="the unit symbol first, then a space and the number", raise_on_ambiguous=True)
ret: mL 87
